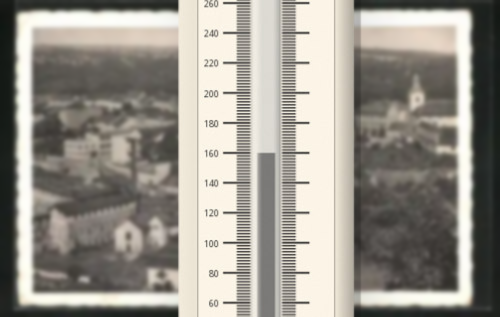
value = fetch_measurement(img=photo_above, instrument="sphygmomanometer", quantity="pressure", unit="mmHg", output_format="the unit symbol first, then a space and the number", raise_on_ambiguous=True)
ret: mmHg 160
